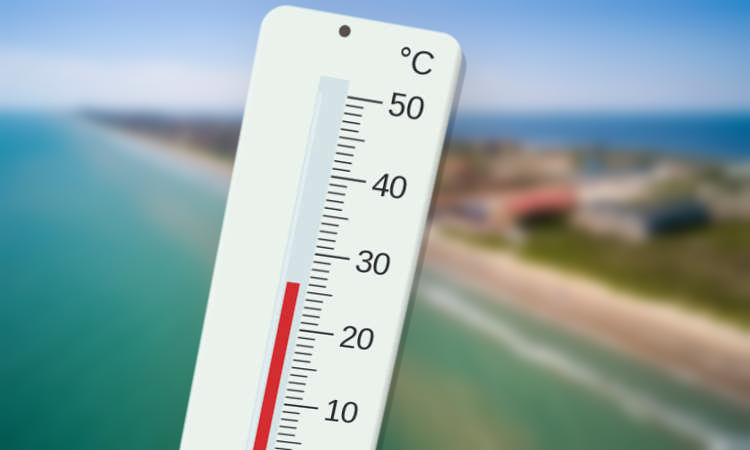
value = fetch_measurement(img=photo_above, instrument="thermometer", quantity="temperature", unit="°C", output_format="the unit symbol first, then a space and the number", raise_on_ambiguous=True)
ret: °C 26
